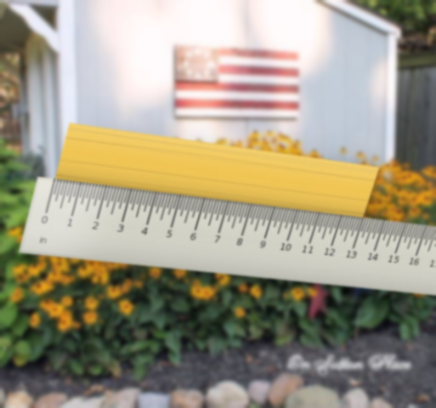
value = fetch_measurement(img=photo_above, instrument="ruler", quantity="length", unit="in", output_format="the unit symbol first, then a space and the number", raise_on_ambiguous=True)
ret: in 13
